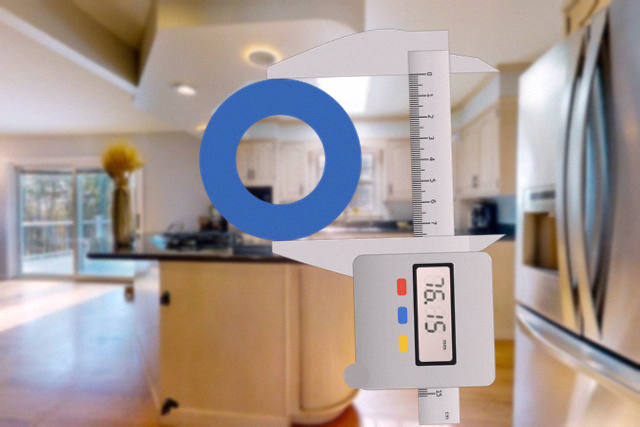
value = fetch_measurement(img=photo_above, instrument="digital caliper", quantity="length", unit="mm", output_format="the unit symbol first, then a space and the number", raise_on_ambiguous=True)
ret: mm 76.15
